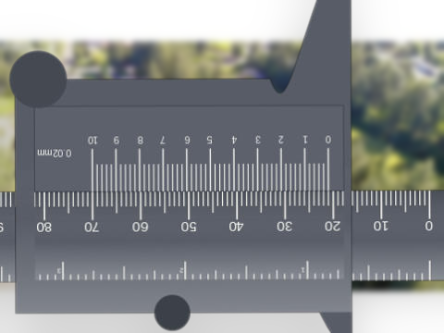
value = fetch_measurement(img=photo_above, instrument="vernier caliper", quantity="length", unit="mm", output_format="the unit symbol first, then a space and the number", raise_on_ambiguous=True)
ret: mm 21.0
